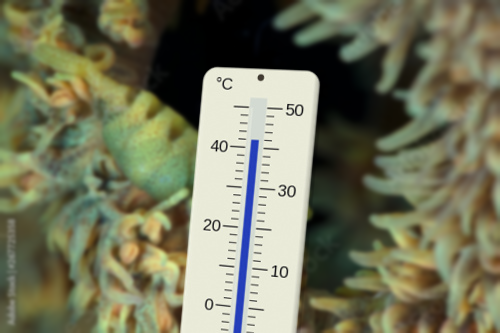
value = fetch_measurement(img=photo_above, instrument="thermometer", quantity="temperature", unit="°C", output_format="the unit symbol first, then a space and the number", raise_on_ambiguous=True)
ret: °C 42
